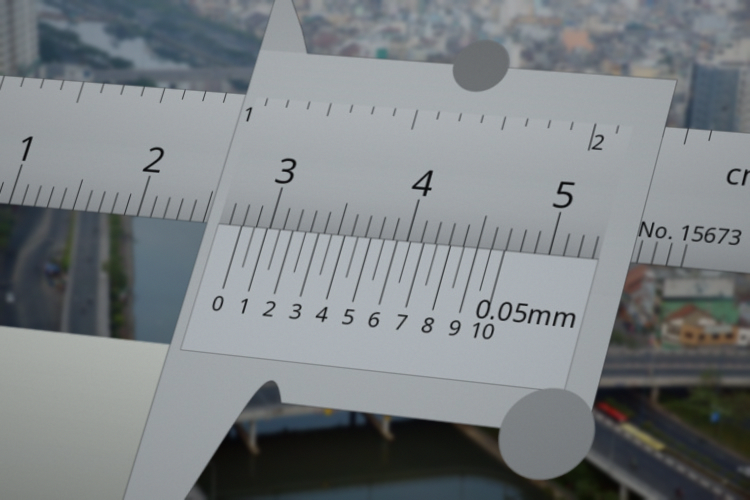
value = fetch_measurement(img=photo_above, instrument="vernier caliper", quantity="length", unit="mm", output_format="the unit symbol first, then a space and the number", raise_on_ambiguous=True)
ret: mm 27.9
